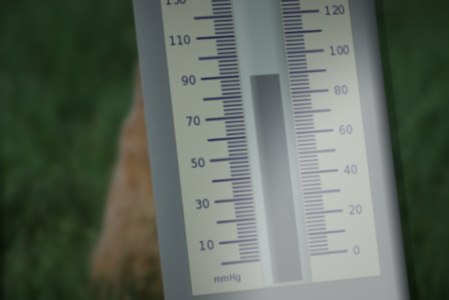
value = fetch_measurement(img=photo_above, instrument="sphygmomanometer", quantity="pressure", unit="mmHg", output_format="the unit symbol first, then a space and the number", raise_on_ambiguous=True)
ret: mmHg 90
